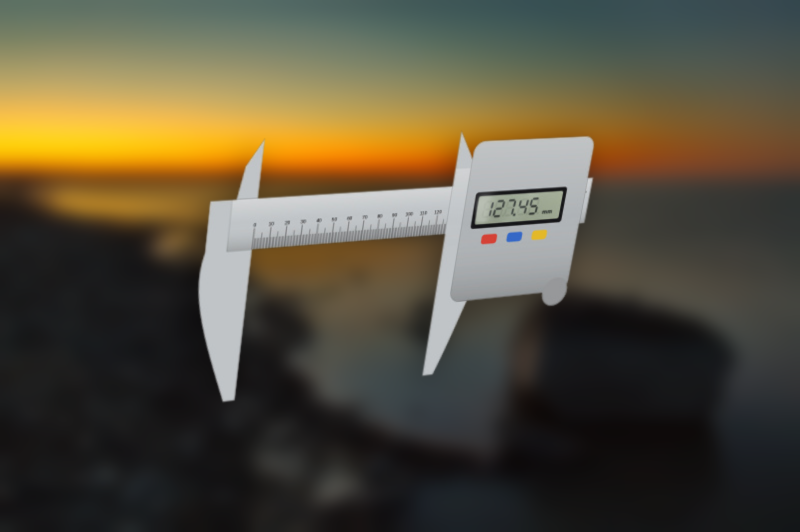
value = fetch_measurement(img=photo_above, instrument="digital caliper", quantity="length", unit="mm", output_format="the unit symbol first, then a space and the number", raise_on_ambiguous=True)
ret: mm 127.45
